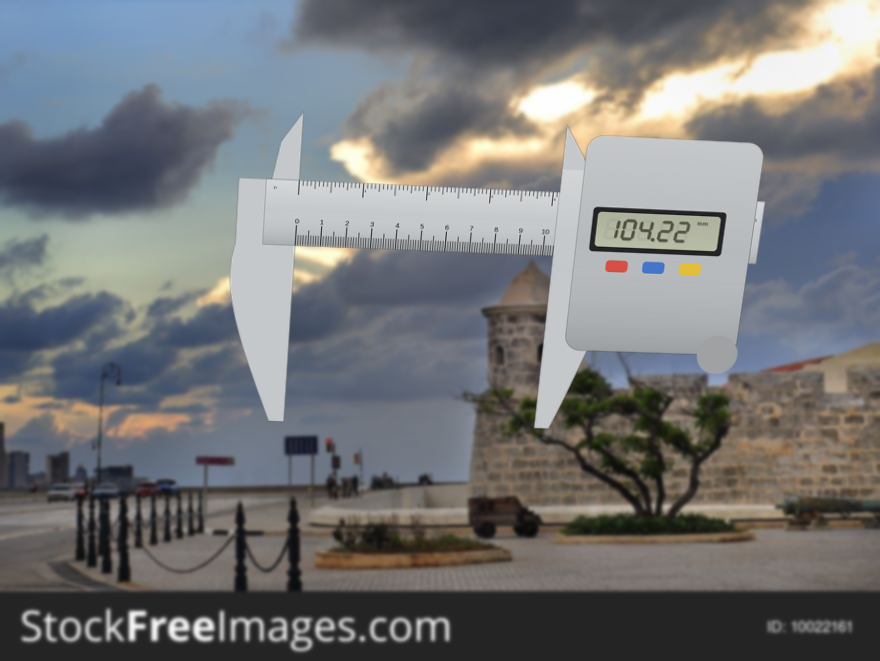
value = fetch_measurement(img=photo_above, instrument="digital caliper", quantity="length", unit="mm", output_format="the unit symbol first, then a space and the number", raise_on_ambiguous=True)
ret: mm 104.22
